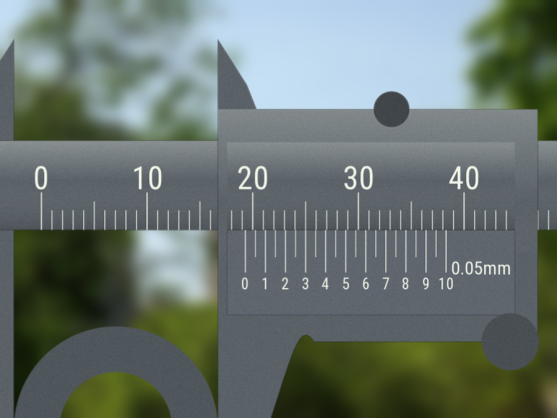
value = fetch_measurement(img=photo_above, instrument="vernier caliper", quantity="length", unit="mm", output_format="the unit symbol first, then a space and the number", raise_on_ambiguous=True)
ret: mm 19.3
